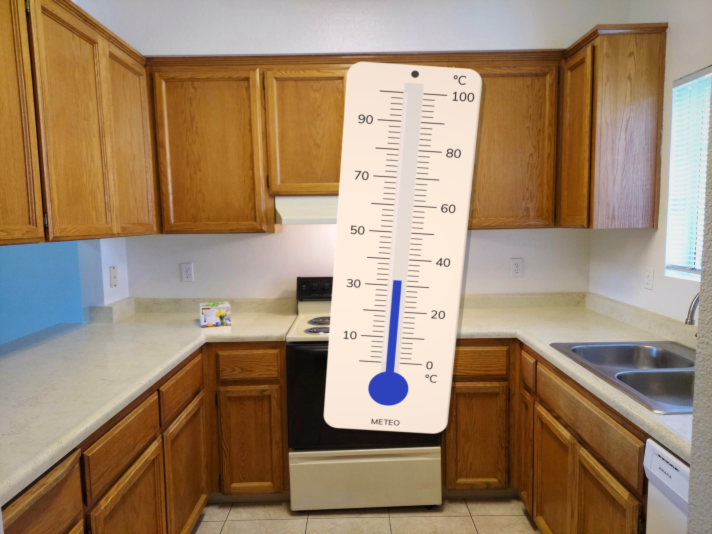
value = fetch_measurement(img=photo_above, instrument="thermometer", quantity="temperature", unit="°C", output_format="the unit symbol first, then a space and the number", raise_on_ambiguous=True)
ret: °C 32
